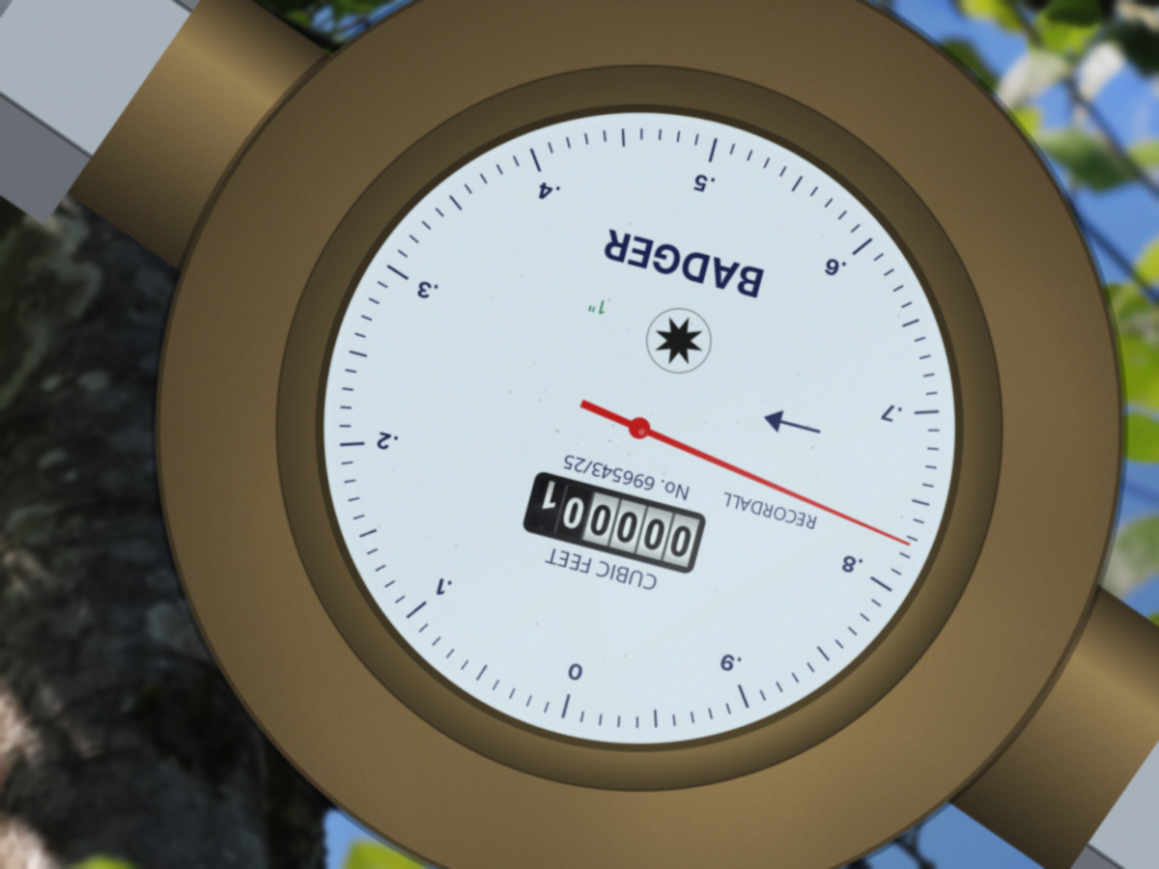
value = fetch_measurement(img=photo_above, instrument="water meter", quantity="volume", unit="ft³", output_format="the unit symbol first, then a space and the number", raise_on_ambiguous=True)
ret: ft³ 0.77
